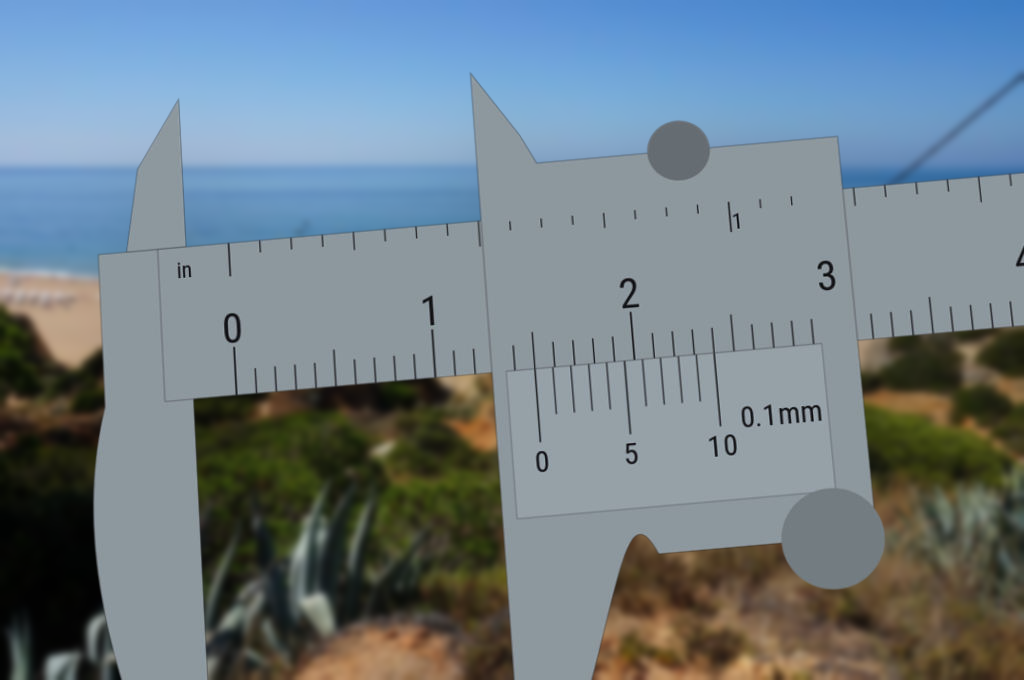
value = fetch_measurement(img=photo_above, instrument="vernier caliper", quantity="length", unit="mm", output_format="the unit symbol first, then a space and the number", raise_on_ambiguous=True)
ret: mm 15.0
